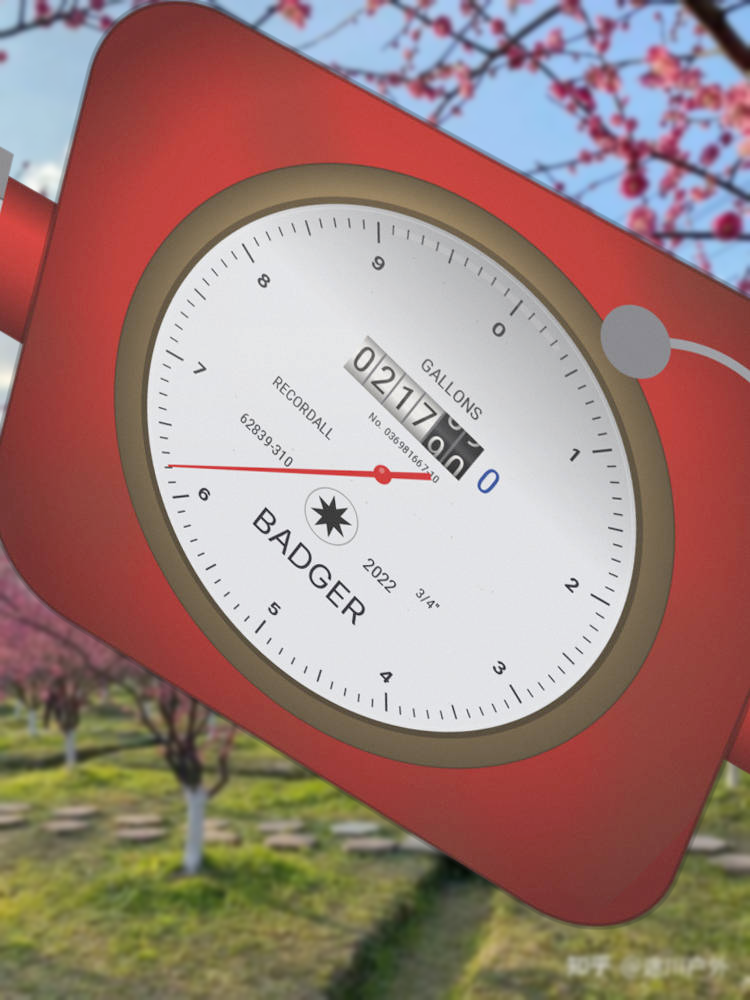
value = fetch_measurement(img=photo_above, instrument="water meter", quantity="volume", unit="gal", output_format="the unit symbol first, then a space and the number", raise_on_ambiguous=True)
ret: gal 217896.2
